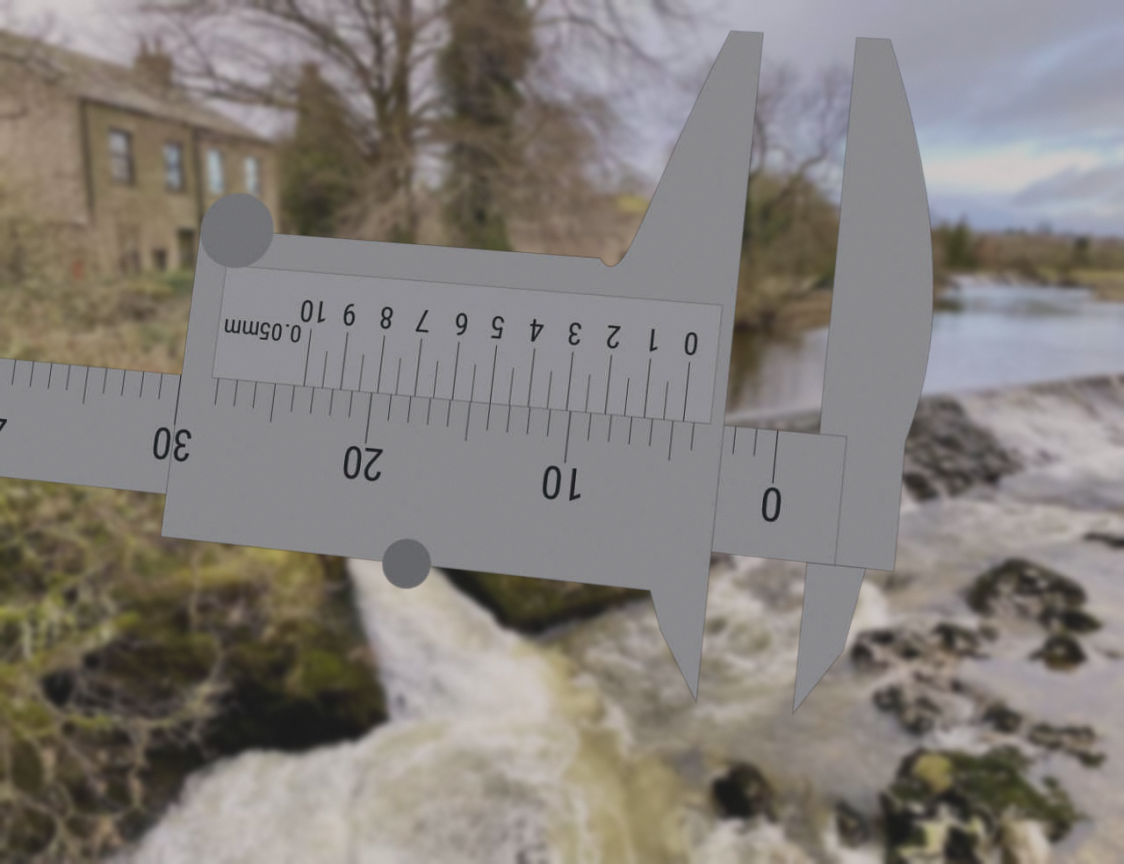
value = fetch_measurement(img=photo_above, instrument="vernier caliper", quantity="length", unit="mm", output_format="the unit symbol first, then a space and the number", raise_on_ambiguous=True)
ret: mm 4.5
